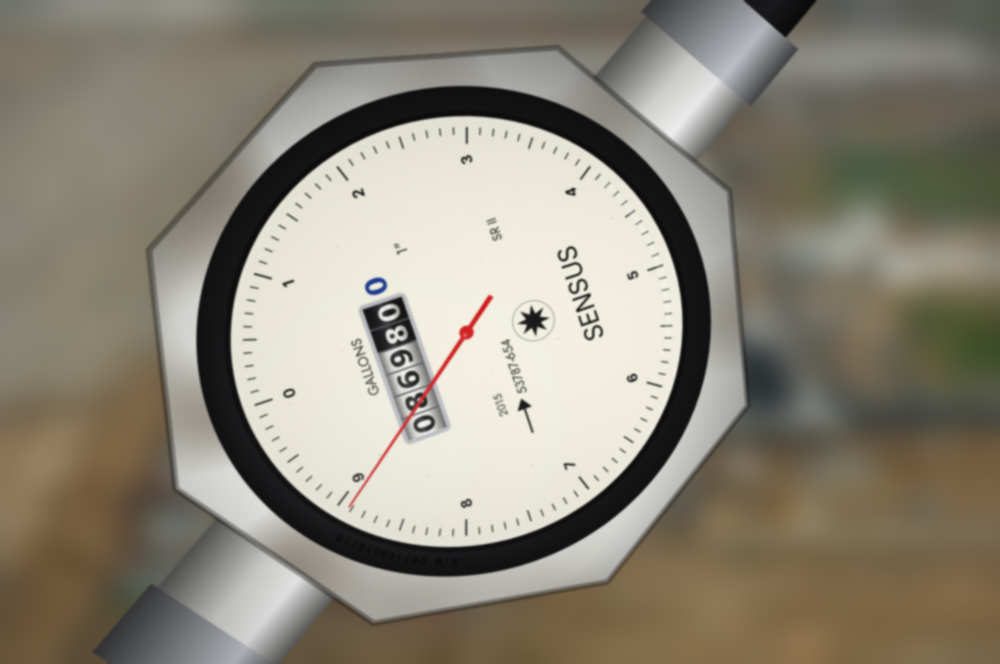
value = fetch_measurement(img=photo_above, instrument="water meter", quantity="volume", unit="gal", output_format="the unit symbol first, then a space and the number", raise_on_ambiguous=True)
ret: gal 869798.9
